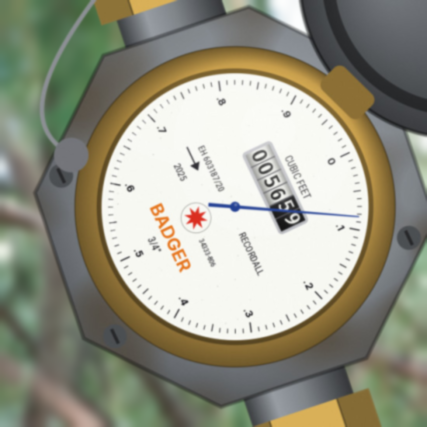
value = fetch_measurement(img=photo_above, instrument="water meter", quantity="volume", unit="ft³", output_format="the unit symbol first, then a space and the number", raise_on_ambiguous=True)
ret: ft³ 5659.08
